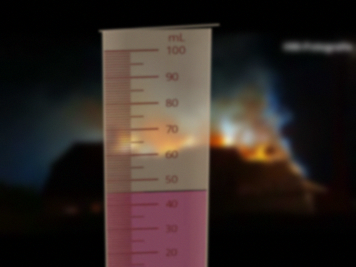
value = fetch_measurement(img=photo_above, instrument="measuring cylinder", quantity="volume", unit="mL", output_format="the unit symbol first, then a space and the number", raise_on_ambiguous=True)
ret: mL 45
